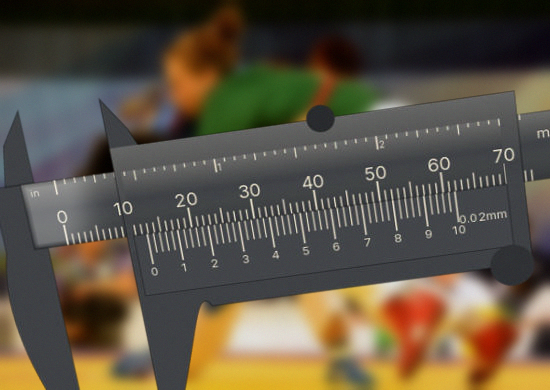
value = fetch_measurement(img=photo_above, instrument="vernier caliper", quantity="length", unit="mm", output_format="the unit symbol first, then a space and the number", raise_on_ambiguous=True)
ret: mm 12.8
